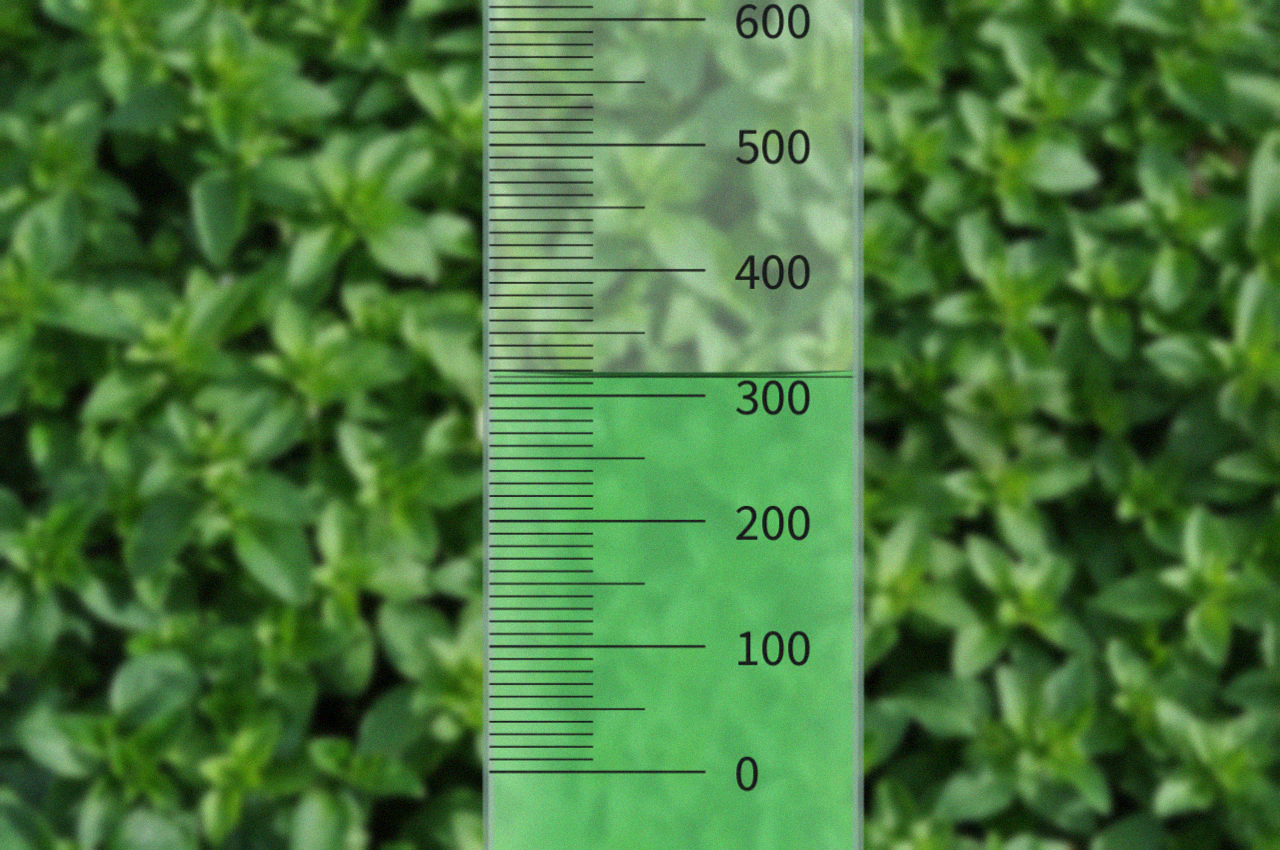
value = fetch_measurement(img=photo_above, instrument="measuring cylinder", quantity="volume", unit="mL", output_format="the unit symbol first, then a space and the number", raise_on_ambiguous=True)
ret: mL 315
